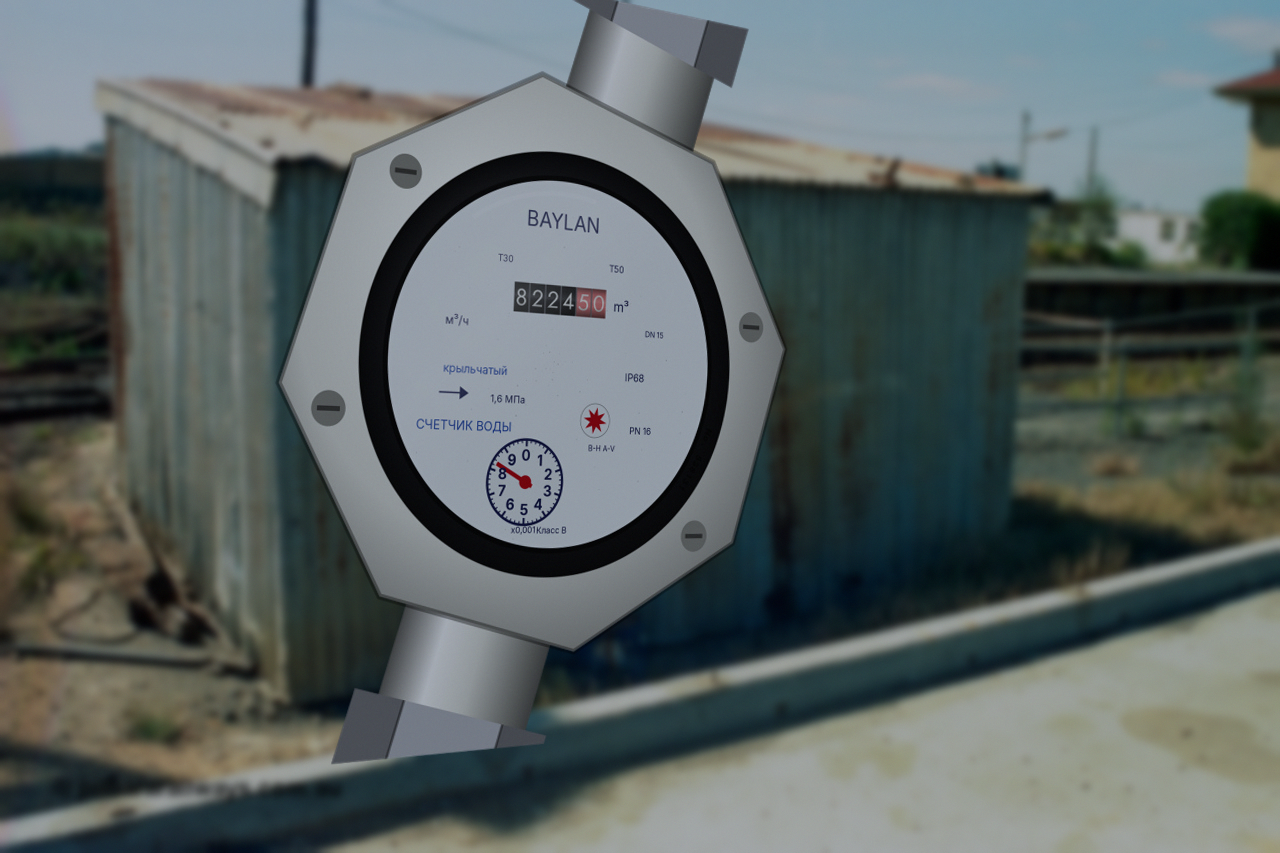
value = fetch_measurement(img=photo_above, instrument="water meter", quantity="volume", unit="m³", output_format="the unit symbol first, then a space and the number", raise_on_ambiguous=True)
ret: m³ 8224.508
